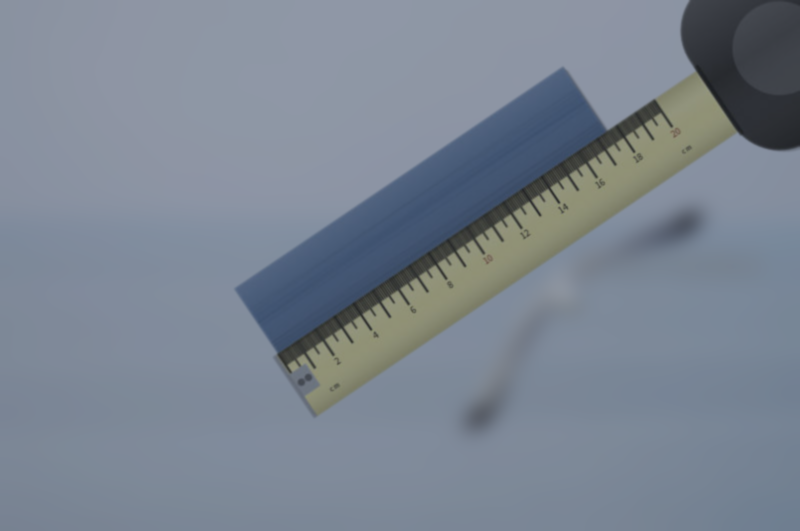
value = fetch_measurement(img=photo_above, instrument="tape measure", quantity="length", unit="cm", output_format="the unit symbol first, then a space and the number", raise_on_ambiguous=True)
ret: cm 17.5
